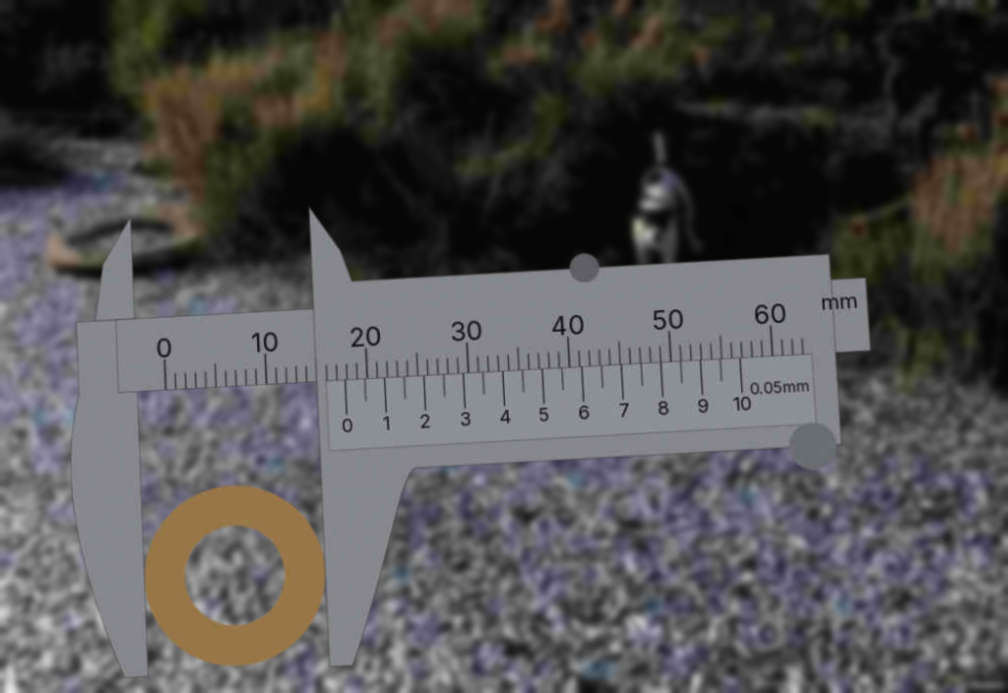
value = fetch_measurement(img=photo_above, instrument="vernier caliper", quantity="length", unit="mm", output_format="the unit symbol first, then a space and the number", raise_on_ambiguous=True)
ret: mm 17.8
